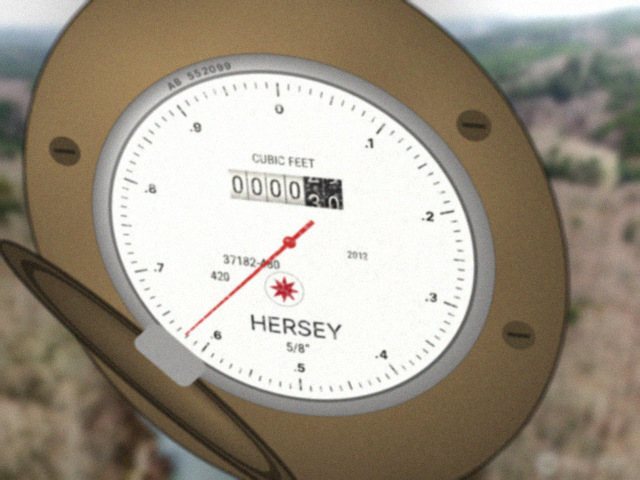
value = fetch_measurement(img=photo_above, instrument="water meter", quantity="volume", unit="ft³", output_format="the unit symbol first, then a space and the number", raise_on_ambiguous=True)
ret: ft³ 29.62
